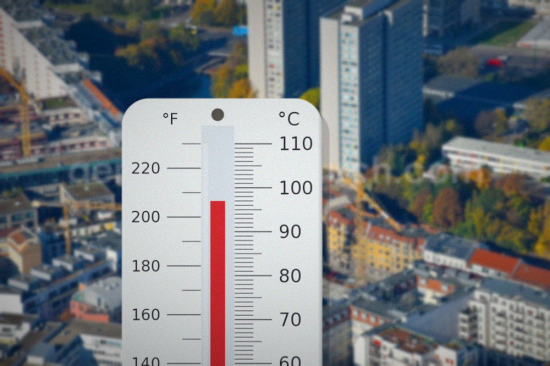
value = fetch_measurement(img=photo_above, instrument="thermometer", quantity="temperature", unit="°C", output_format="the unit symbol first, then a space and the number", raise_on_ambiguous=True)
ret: °C 97
